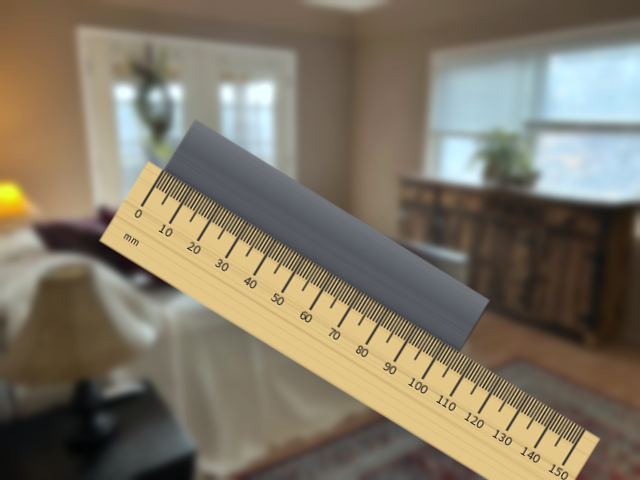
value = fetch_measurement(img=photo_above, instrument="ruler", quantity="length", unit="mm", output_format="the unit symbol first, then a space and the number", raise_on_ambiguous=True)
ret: mm 105
